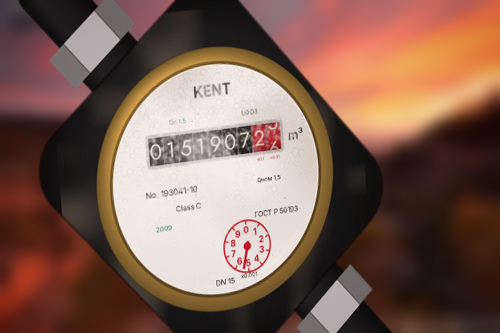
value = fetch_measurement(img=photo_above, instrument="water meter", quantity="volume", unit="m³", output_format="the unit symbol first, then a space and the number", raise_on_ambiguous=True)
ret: m³ 151907.255
